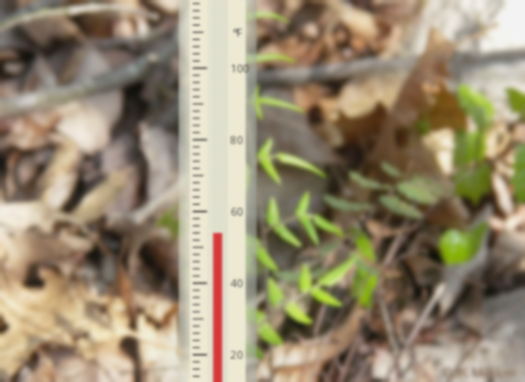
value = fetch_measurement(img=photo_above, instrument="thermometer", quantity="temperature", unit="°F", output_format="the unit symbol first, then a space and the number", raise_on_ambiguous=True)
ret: °F 54
